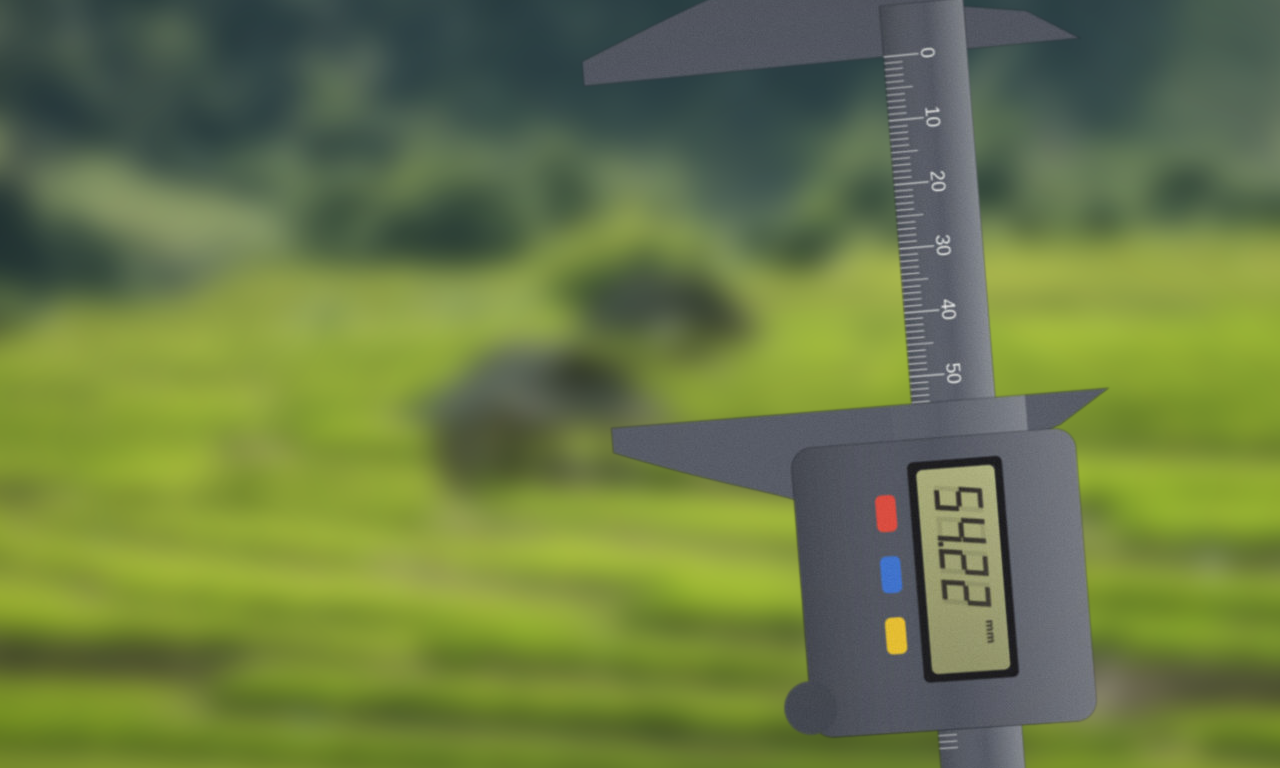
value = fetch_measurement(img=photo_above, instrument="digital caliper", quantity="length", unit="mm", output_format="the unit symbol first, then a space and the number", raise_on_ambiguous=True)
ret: mm 54.22
